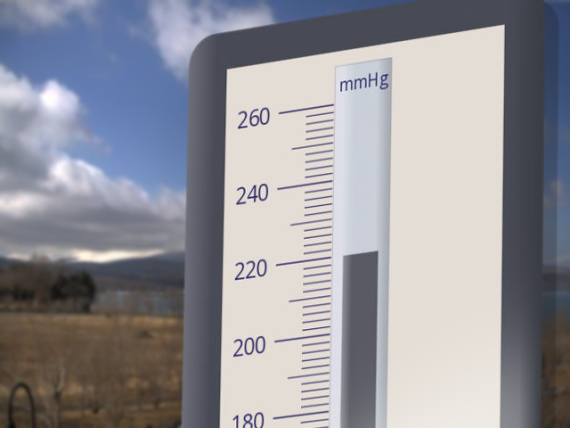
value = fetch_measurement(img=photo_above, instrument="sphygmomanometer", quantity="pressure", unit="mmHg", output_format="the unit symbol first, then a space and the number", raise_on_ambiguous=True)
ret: mmHg 220
